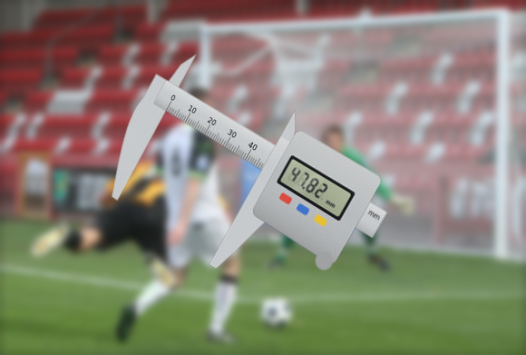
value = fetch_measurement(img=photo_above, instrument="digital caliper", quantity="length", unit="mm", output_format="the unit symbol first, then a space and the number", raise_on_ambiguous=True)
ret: mm 47.82
